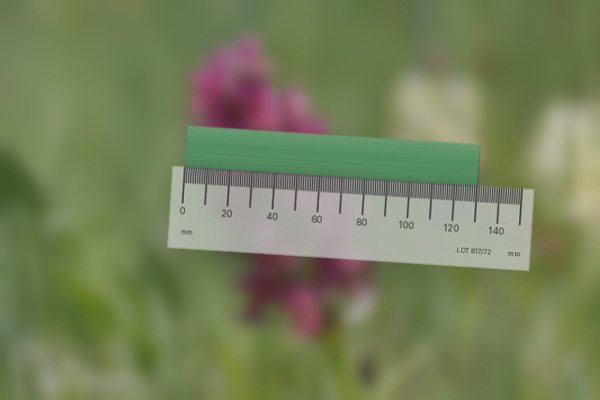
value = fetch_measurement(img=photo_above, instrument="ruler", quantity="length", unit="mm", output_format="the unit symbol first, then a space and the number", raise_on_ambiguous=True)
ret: mm 130
